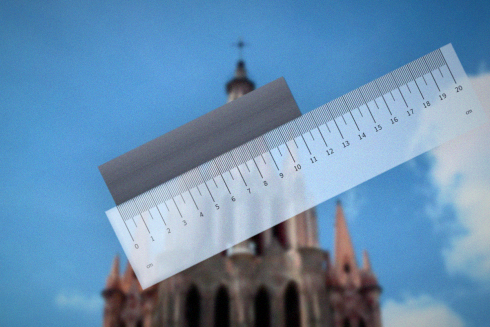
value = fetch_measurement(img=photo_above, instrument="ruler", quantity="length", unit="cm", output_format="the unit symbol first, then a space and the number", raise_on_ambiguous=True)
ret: cm 11.5
